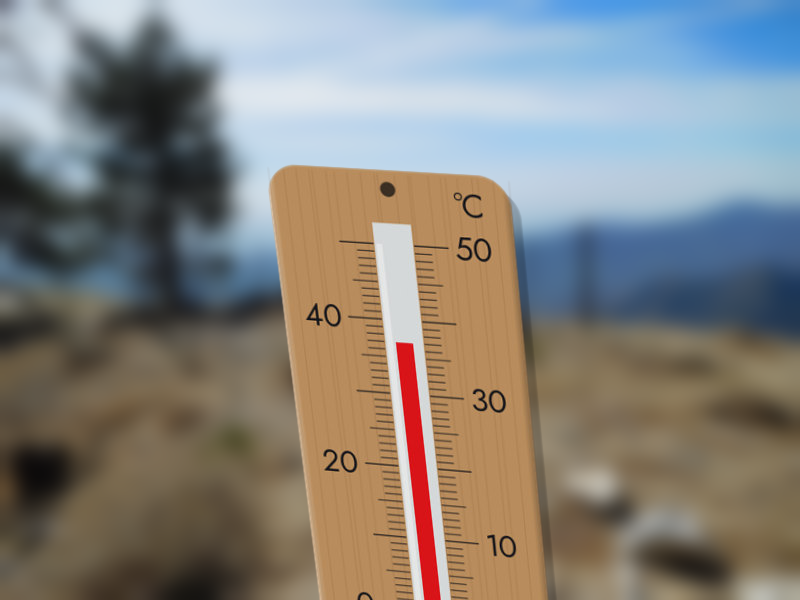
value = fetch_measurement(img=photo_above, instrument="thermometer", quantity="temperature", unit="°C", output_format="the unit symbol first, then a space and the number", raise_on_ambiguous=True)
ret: °C 37
